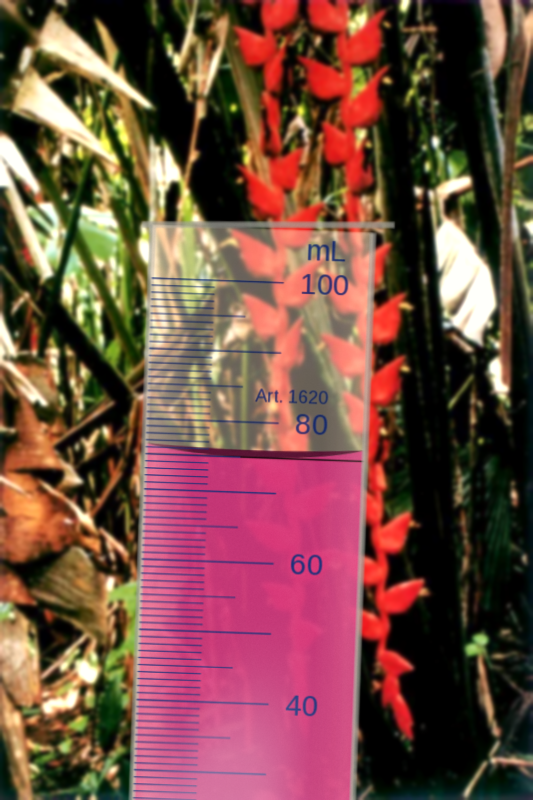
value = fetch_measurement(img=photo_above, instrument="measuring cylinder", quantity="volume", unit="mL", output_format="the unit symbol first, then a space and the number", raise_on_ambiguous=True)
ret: mL 75
